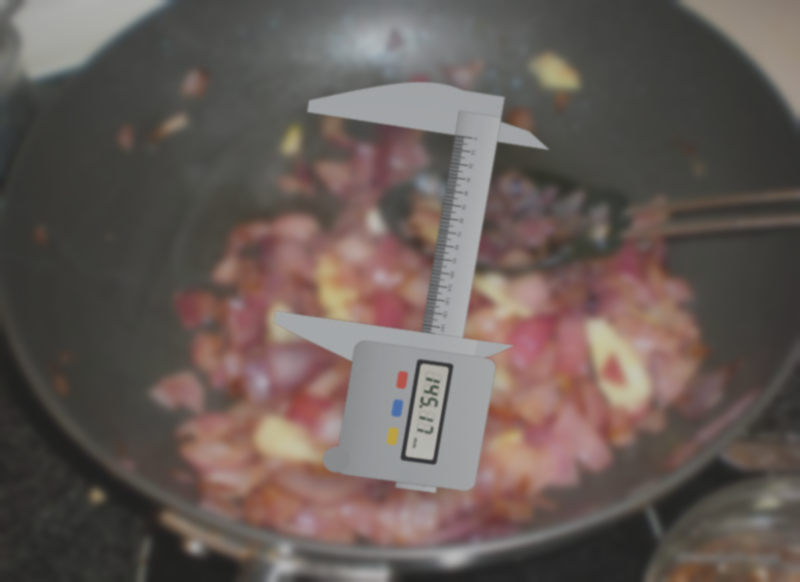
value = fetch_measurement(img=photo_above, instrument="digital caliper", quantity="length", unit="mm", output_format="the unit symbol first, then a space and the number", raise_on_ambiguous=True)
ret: mm 145.17
